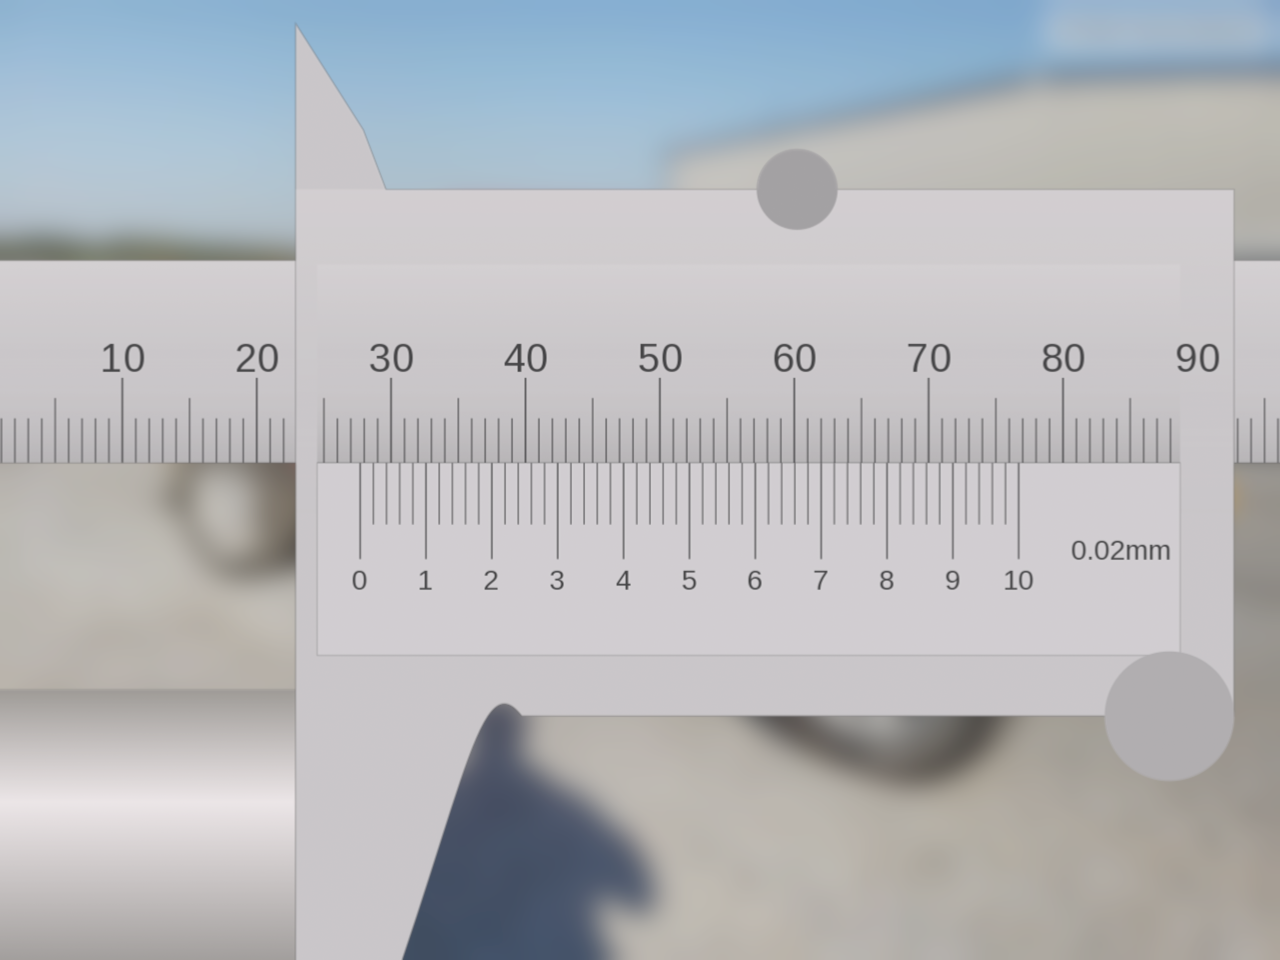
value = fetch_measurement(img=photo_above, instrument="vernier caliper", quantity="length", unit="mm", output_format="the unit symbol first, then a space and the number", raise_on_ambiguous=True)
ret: mm 27.7
